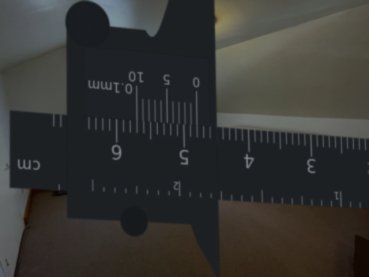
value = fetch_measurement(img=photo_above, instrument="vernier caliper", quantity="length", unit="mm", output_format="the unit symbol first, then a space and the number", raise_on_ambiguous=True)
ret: mm 48.0
